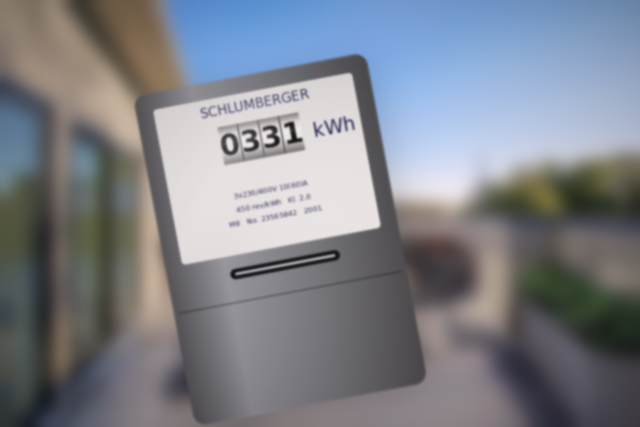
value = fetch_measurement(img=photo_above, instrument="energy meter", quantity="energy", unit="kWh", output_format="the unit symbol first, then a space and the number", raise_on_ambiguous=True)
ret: kWh 331
